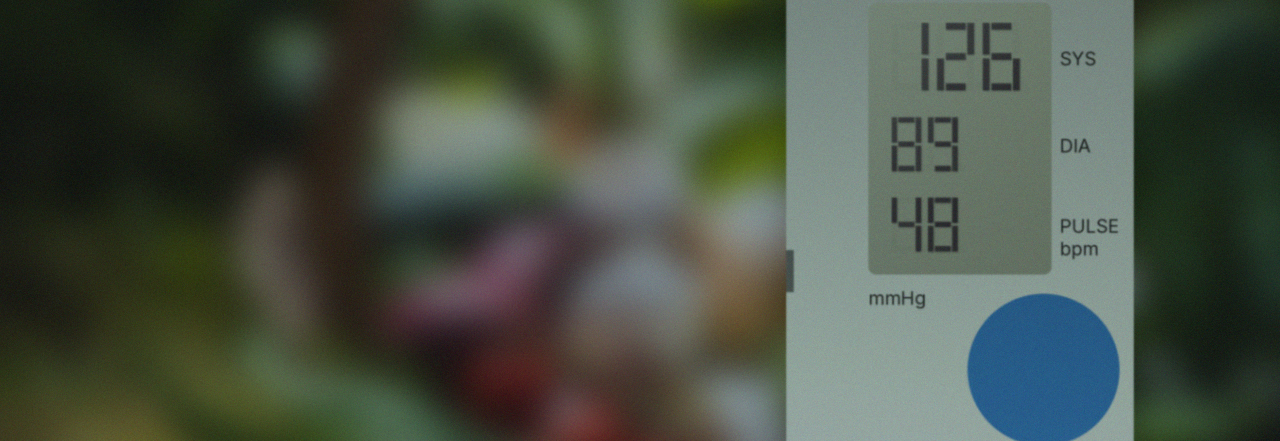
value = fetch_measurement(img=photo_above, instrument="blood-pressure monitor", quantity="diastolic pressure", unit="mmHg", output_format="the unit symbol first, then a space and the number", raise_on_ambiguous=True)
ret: mmHg 89
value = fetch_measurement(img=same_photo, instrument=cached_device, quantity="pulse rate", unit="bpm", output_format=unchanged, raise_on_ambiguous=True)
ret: bpm 48
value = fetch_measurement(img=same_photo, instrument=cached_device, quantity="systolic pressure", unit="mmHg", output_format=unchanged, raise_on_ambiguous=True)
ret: mmHg 126
